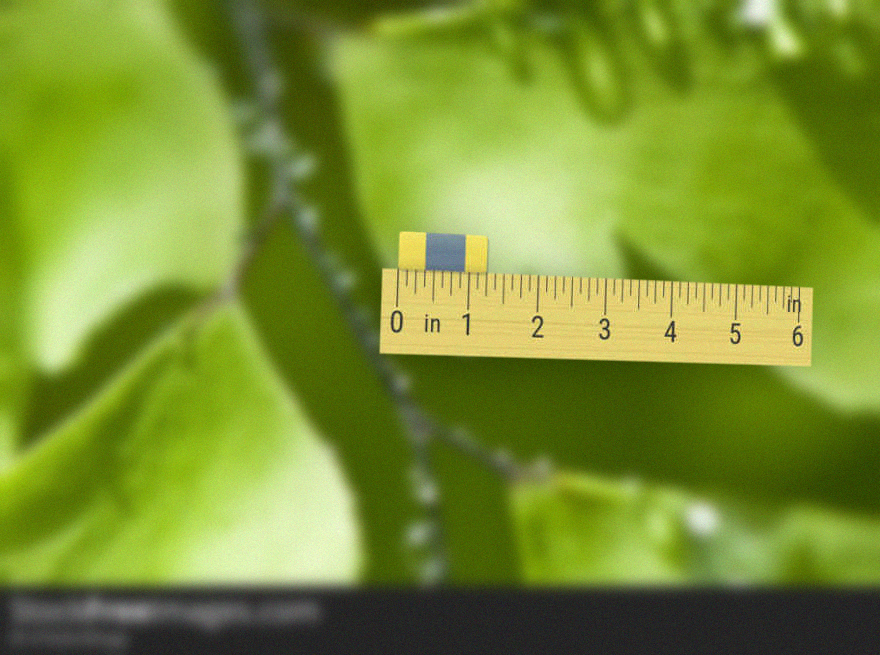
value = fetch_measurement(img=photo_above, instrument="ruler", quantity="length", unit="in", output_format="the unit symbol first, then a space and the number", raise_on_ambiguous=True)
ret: in 1.25
